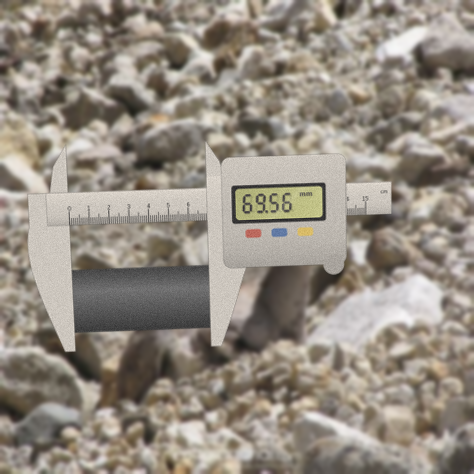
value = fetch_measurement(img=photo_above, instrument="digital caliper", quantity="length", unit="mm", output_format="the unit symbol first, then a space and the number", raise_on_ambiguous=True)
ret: mm 69.56
